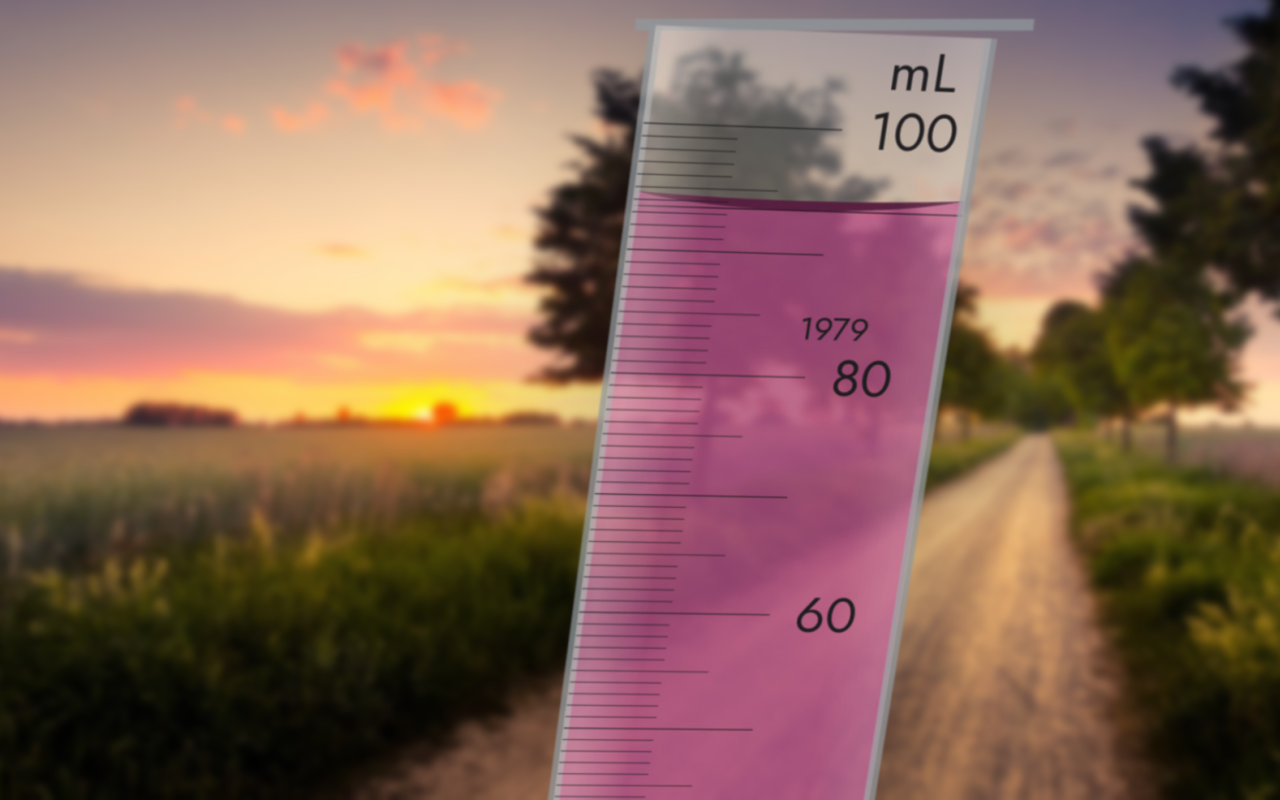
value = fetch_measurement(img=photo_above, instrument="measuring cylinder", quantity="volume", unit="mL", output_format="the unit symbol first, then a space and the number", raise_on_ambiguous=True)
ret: mL 93.5
